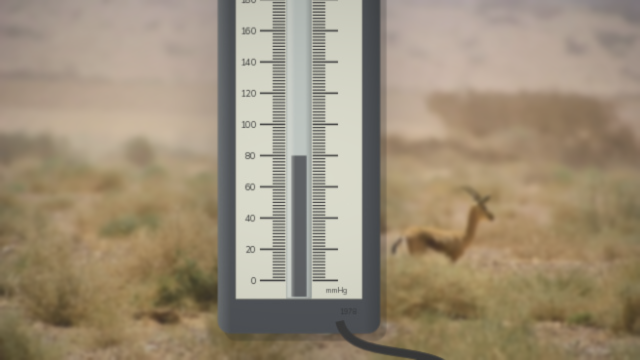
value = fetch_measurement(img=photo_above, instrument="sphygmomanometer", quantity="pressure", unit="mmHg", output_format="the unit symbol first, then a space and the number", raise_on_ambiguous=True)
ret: mmHg 80
